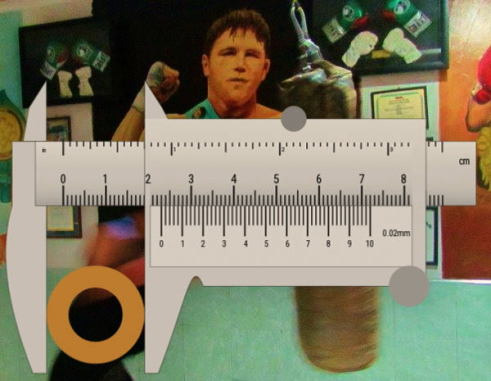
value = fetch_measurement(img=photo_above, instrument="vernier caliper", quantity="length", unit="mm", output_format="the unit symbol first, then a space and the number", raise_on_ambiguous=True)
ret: mm 23.0
